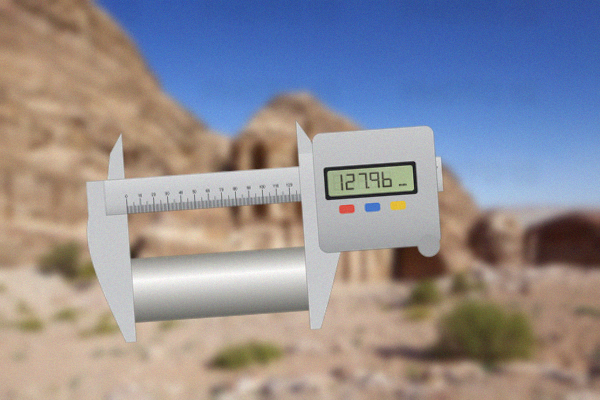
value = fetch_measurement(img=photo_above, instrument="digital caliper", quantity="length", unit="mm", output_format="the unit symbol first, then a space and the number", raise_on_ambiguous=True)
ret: mm 127.96
